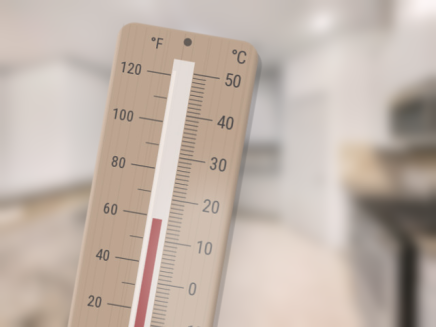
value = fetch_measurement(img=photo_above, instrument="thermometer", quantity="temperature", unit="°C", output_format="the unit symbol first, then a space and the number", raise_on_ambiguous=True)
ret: °C 15
